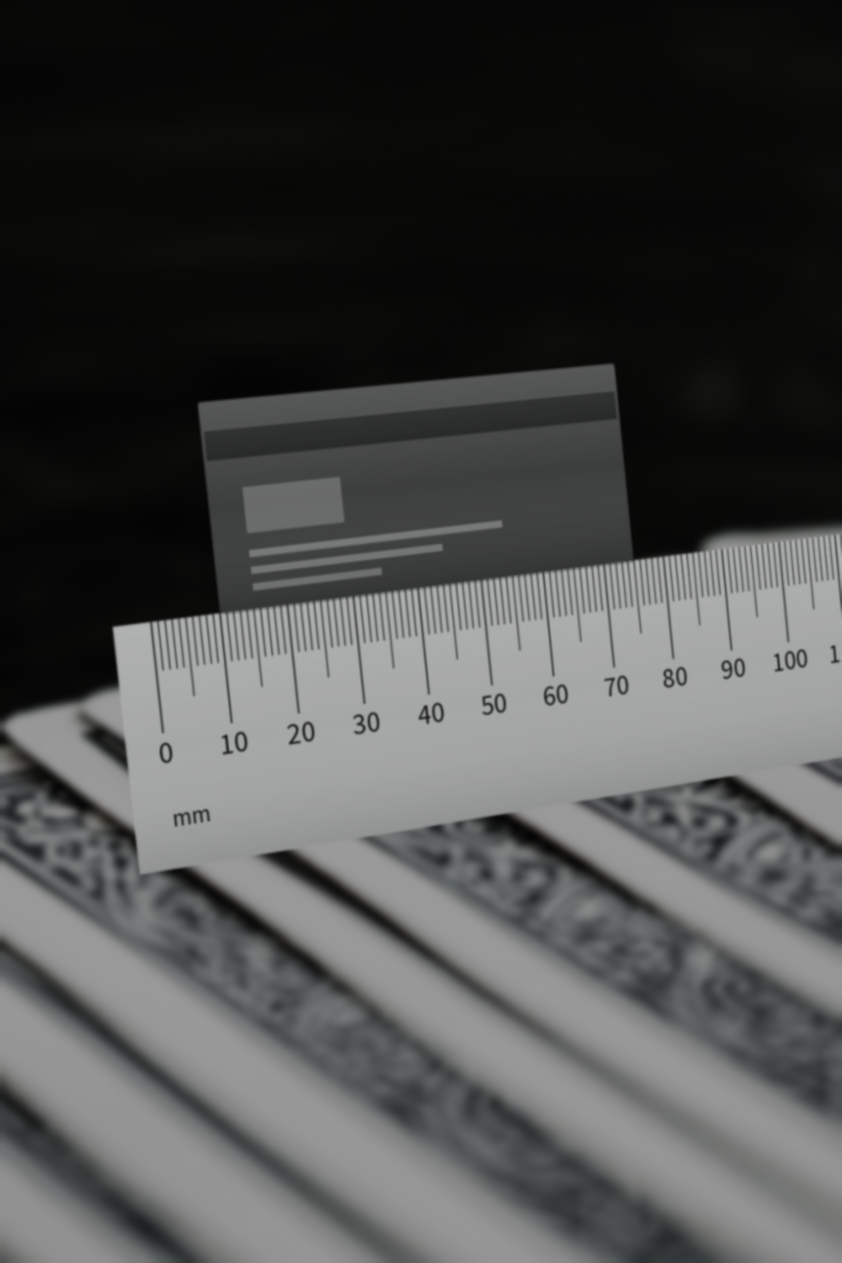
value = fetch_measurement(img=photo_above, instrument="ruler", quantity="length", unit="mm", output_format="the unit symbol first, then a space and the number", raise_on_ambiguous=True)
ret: mm 65
